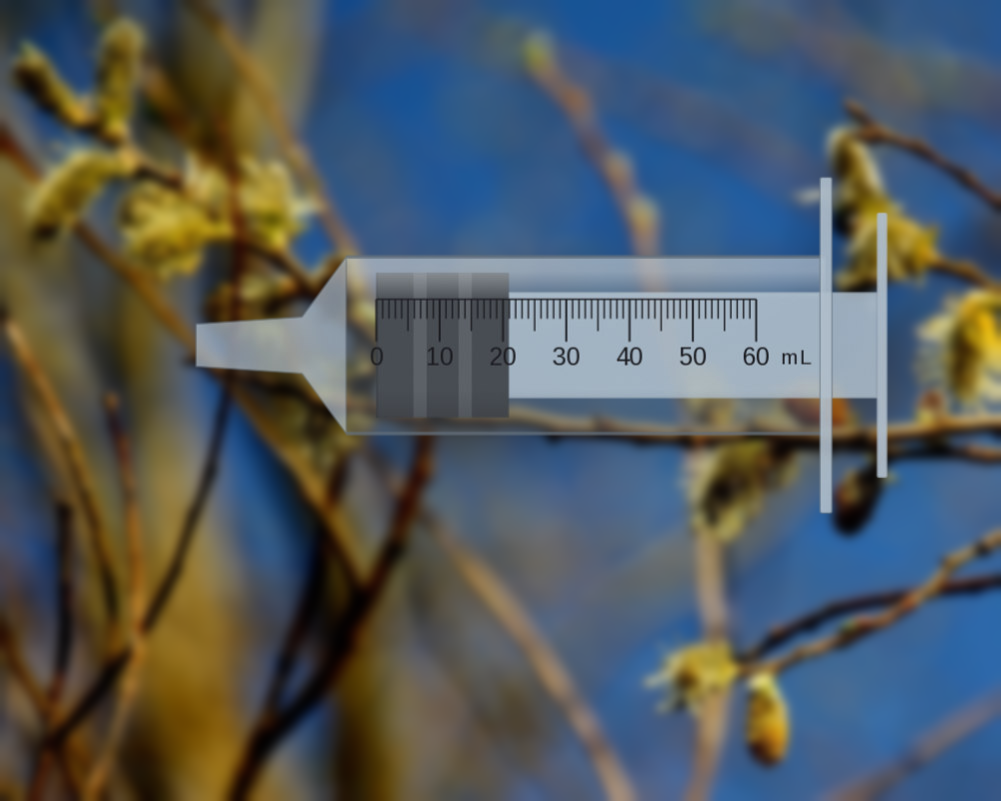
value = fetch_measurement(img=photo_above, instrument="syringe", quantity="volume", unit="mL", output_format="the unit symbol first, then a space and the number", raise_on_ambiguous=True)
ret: mL 0
